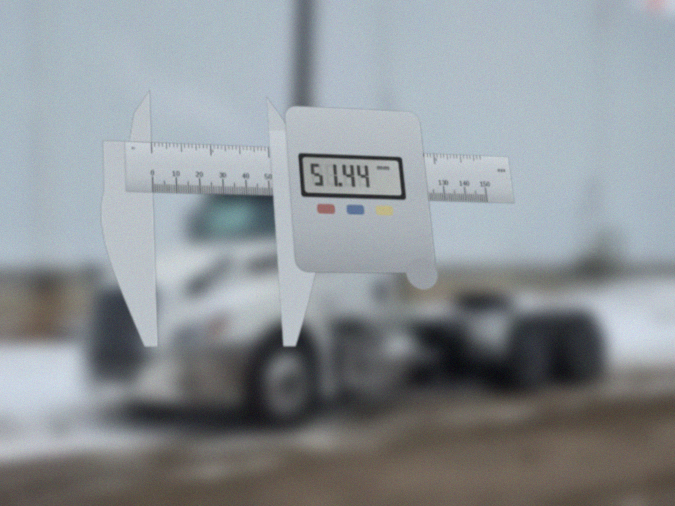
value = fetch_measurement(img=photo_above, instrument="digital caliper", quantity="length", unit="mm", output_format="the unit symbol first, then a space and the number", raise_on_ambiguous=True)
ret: mm 51.44
